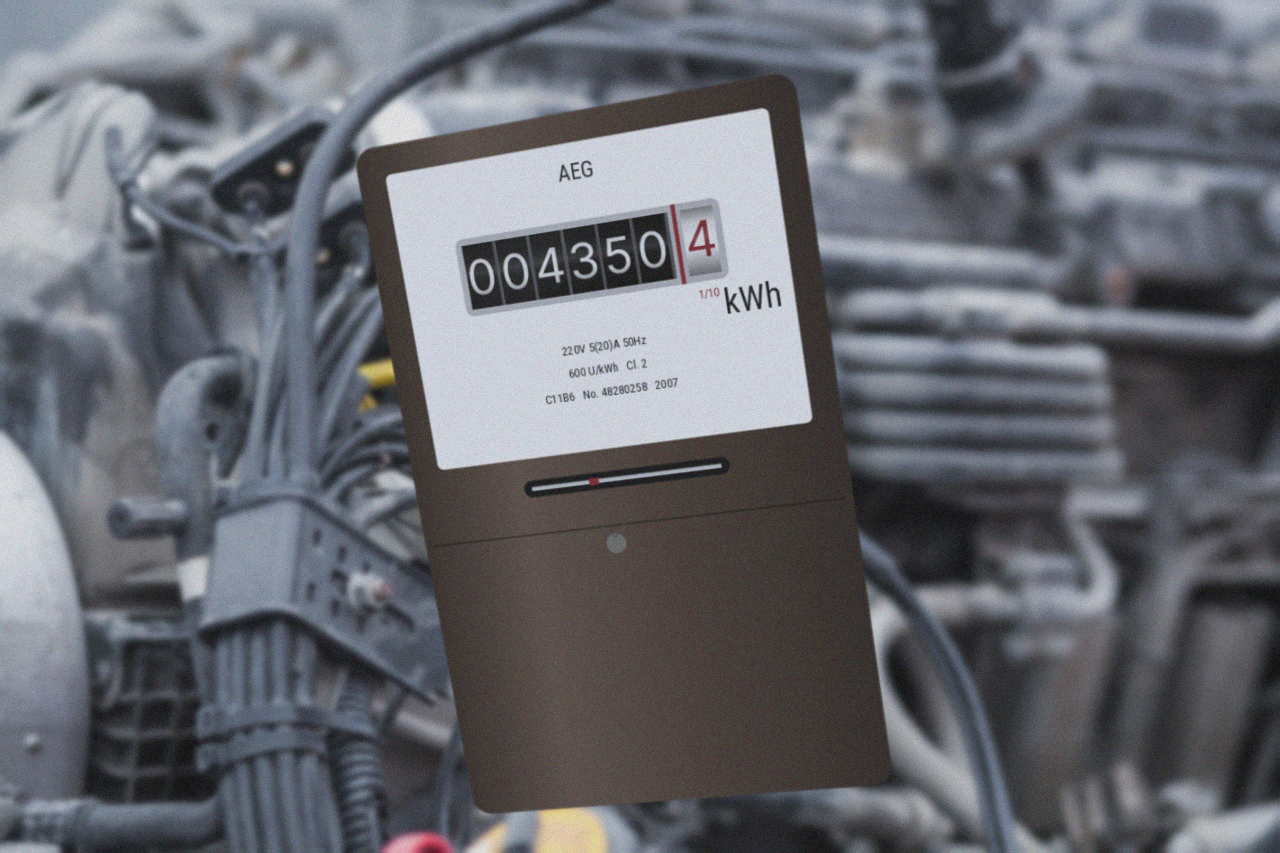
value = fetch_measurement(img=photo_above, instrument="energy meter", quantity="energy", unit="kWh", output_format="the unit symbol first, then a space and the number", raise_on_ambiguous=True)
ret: kWh 4350.4
